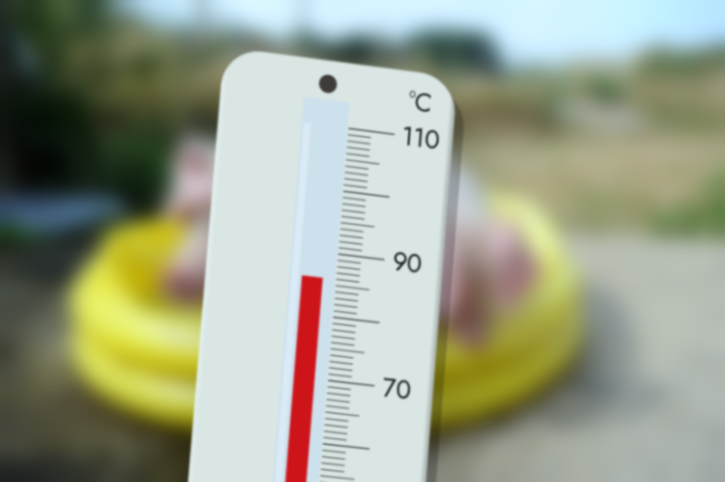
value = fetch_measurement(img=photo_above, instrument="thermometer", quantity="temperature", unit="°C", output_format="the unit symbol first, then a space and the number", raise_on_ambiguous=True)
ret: °C 86
